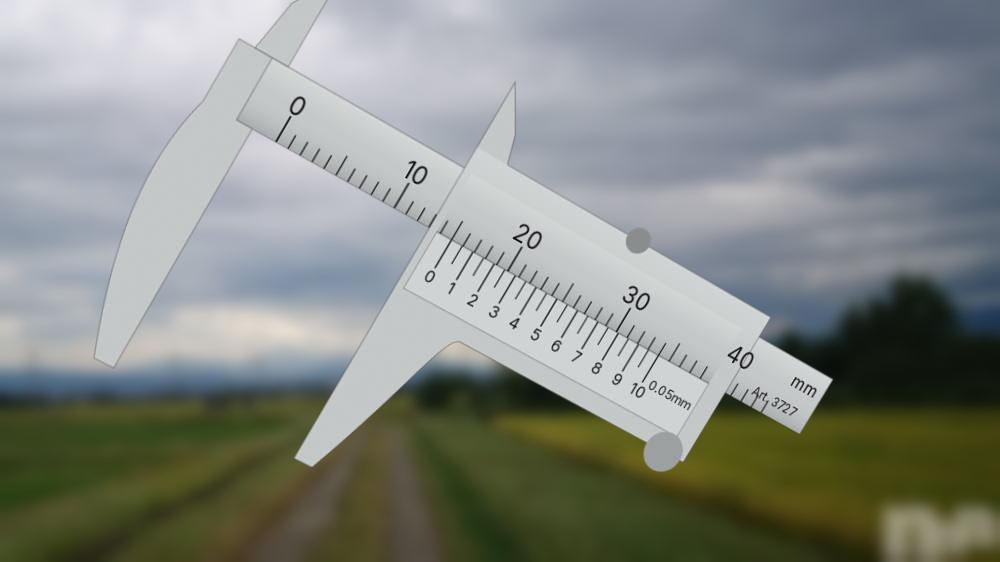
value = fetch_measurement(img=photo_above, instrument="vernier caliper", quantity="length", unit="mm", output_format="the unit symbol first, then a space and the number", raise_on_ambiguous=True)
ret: mm 15.0
